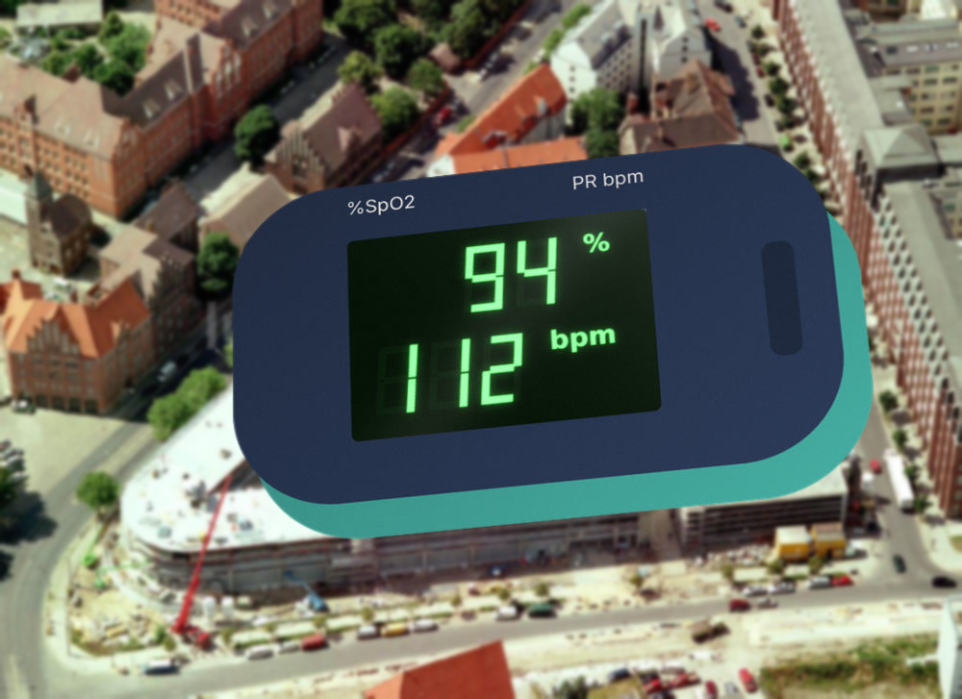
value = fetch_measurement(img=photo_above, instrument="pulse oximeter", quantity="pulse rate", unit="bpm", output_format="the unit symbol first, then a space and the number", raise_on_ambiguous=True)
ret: bpm 112
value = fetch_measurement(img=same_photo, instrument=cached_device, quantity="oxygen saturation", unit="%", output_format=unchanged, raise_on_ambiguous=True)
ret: % 94
